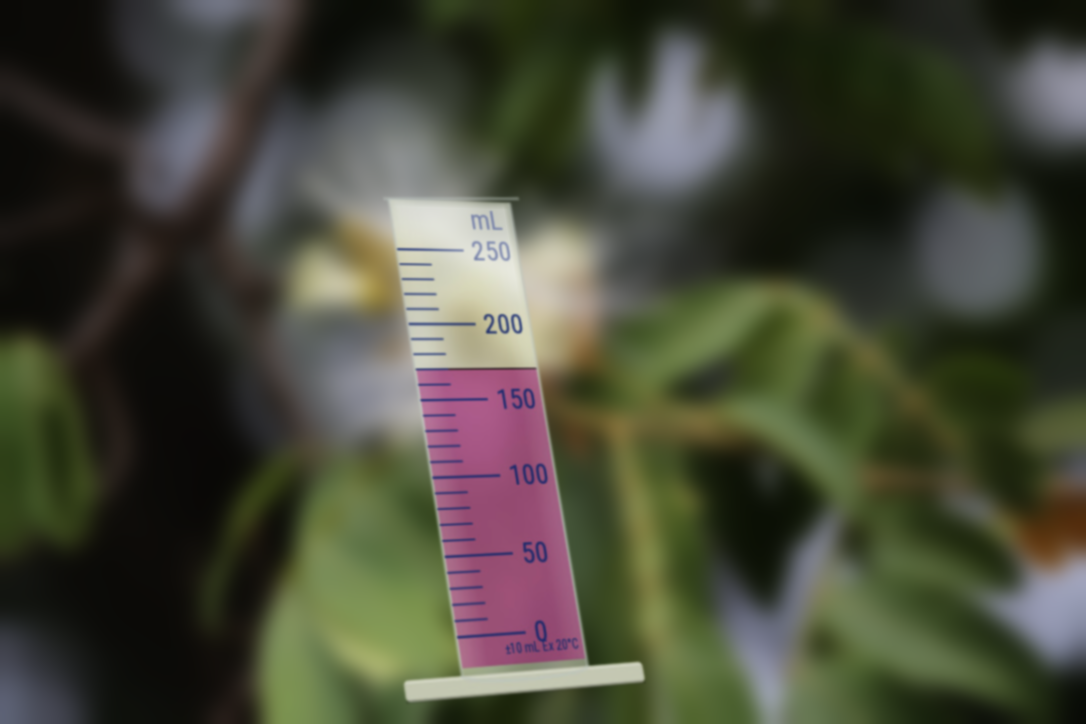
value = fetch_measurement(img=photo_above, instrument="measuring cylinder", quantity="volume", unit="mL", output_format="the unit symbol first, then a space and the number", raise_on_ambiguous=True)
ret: mL 170
